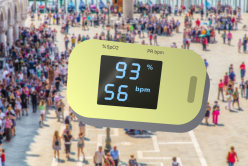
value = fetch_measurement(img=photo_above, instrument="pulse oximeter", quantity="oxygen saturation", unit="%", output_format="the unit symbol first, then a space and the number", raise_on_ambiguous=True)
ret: % 93
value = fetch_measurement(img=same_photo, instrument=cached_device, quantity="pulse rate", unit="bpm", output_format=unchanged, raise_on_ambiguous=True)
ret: bpm 56
